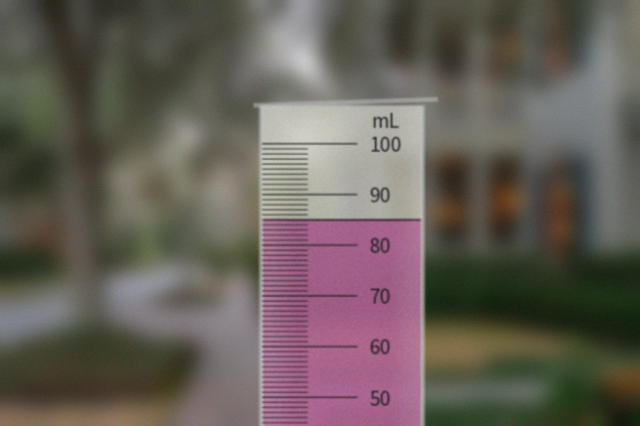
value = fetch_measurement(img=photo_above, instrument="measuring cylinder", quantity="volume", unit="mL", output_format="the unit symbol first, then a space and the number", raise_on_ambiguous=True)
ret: mL 85
